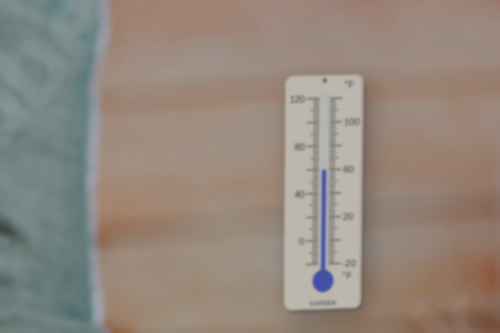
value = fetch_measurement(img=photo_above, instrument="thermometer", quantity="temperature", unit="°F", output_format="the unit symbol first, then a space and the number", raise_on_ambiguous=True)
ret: °F 60
